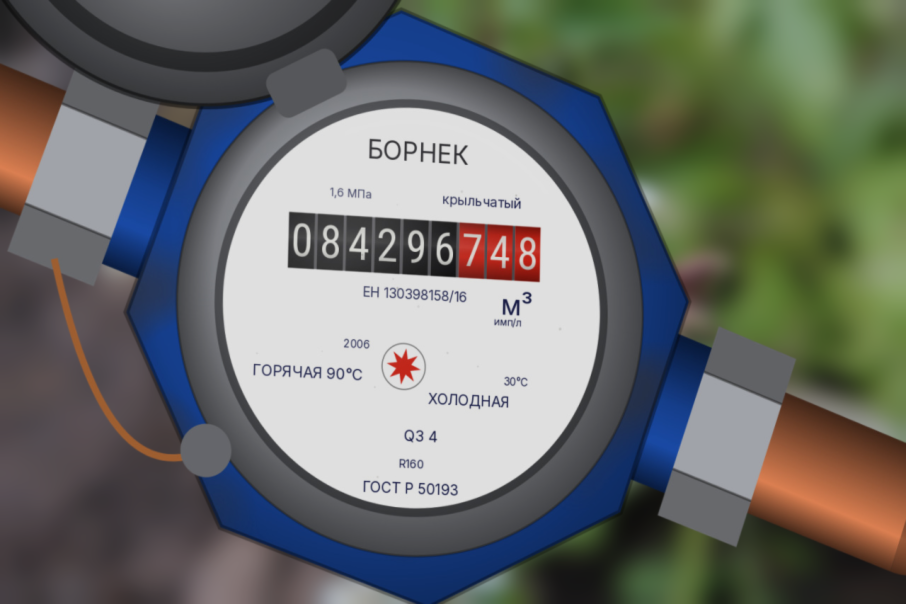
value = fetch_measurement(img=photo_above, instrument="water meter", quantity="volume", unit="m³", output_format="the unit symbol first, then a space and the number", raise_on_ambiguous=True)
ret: m³ 84296.748
